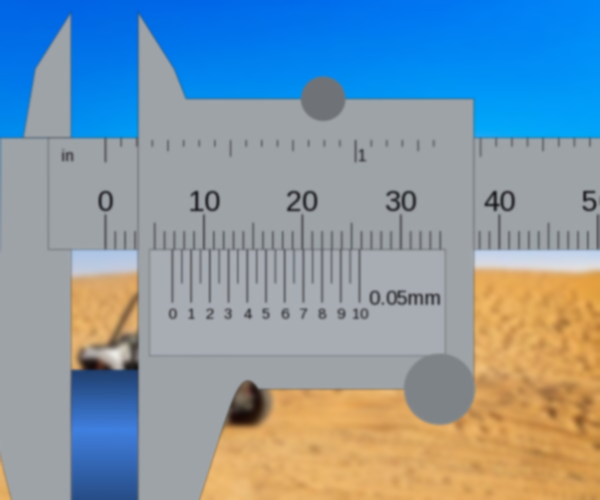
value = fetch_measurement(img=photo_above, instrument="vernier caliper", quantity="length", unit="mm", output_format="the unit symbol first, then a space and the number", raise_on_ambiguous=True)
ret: mm 6.8
